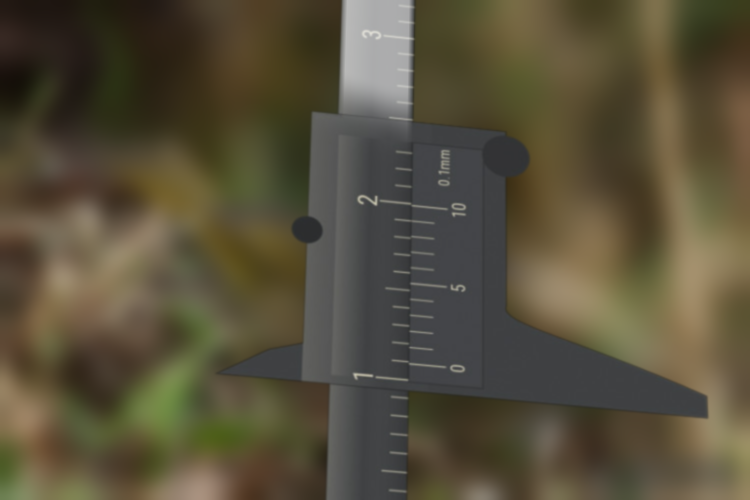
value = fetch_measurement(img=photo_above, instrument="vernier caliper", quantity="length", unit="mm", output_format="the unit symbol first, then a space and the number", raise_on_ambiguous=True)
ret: mm 10.9
